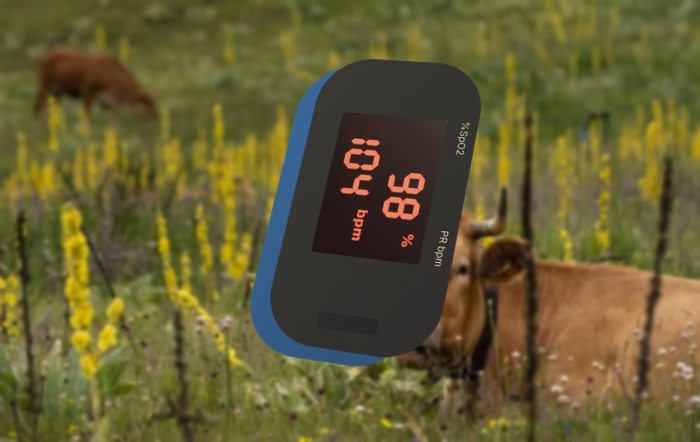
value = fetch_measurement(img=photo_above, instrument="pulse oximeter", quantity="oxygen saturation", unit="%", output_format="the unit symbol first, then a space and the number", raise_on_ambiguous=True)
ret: % 98
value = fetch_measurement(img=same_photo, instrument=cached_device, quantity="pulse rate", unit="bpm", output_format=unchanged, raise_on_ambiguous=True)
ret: bpm 104
